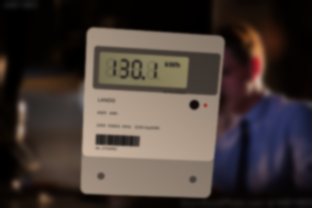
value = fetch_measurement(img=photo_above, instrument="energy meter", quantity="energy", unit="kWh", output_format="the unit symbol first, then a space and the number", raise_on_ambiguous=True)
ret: kWh 130.1
